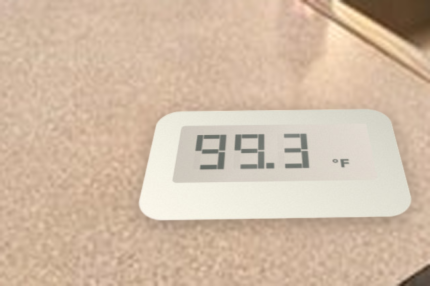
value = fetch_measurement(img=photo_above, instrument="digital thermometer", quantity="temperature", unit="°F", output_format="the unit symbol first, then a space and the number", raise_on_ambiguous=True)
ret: °F 99.3
